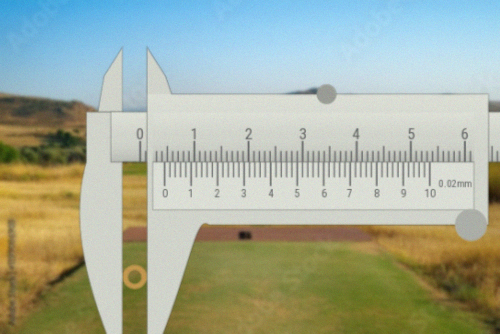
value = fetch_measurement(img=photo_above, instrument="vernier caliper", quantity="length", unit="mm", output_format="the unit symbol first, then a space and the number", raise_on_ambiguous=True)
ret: mm 4.5
